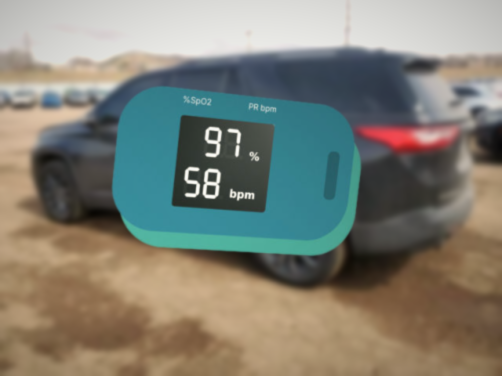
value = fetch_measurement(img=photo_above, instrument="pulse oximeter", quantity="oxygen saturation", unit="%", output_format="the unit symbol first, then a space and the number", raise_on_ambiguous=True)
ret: % 97
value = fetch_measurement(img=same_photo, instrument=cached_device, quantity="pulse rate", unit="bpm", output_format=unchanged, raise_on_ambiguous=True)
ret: bpm 58
